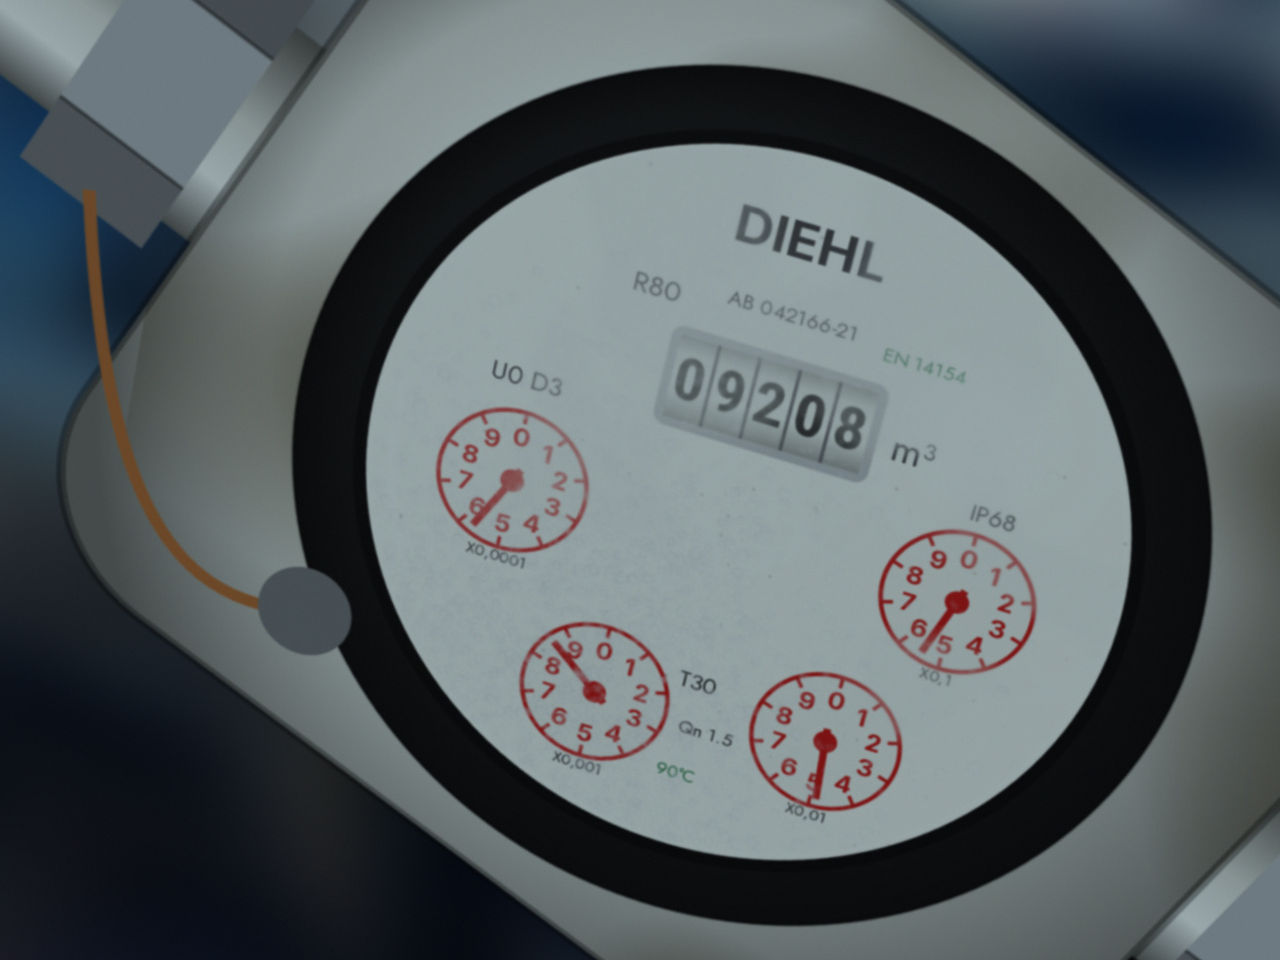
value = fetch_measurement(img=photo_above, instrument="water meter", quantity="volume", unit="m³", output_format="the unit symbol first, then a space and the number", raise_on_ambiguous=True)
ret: m³ 9208.5485
